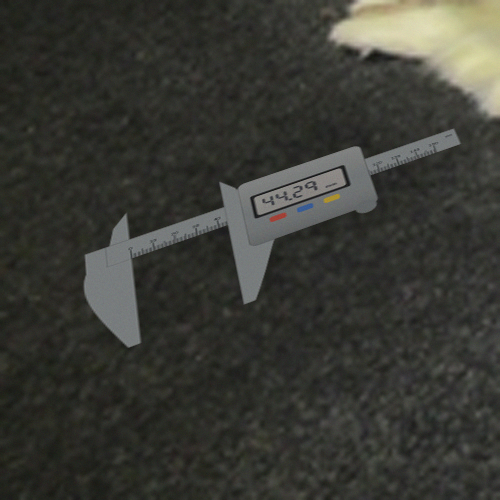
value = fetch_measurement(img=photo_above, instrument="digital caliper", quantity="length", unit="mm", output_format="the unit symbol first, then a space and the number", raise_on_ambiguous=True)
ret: mm 44.29
